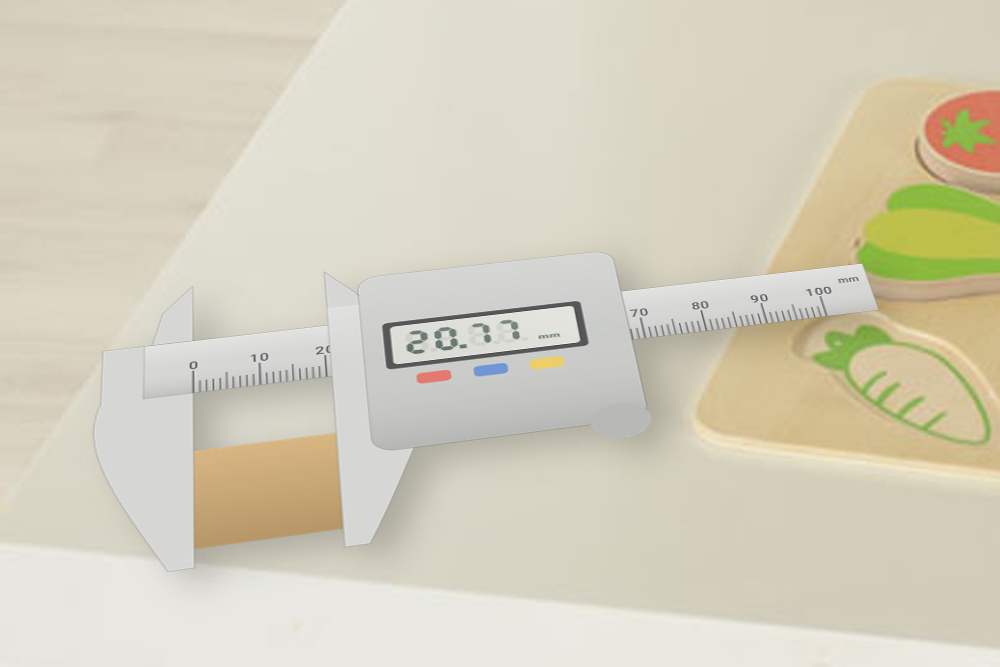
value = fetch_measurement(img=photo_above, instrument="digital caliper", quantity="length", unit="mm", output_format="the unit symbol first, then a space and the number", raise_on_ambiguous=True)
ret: mm 20.77
